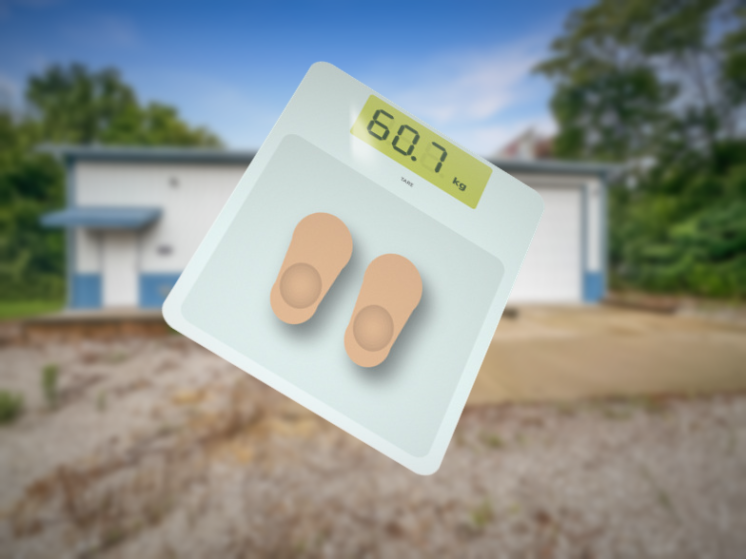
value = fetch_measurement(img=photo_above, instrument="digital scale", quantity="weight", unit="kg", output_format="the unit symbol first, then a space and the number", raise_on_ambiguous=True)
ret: kg 60.7
